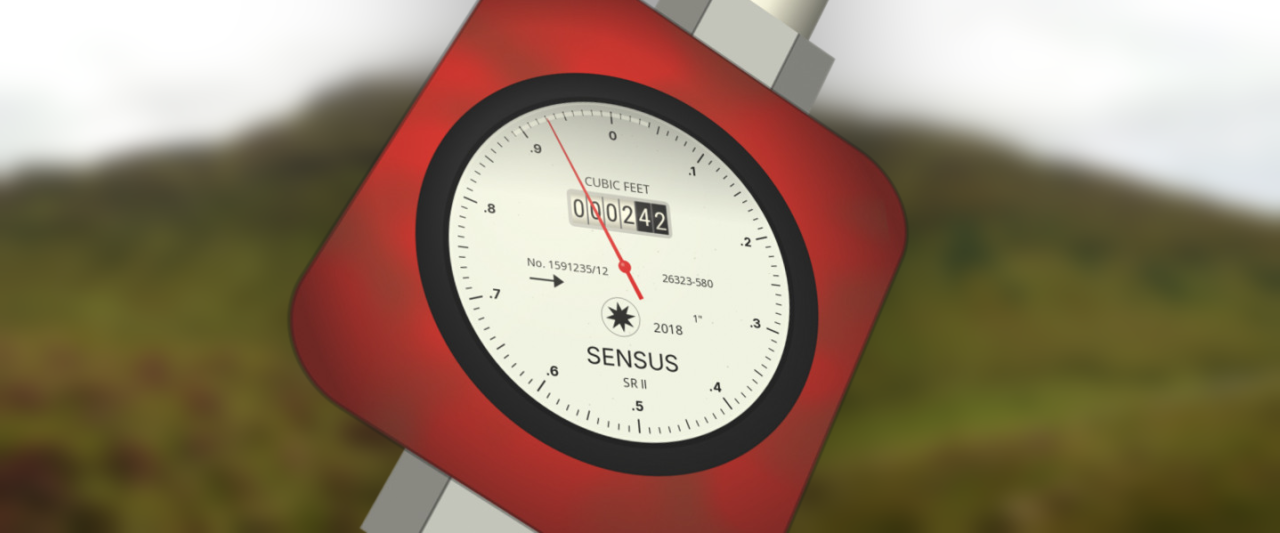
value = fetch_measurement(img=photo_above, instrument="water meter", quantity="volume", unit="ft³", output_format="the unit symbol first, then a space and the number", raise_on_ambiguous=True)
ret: ft³ 241.93
